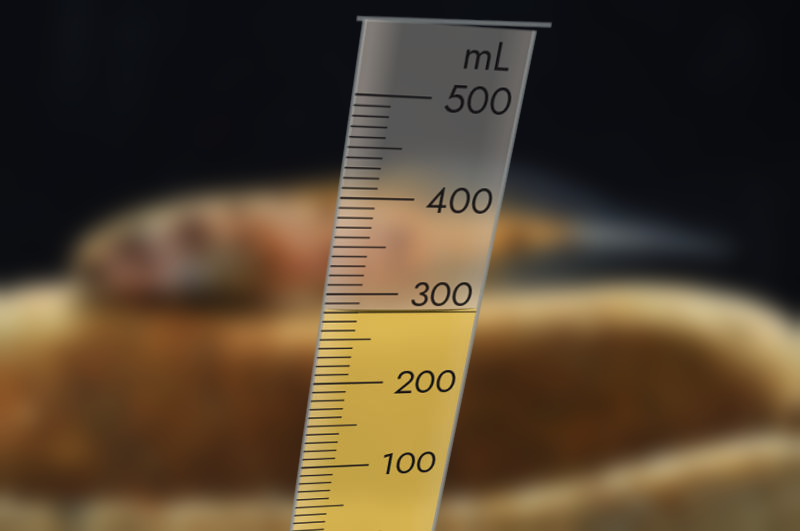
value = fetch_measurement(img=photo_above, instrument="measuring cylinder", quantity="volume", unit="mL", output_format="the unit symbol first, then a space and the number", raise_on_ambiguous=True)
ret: mL 280
